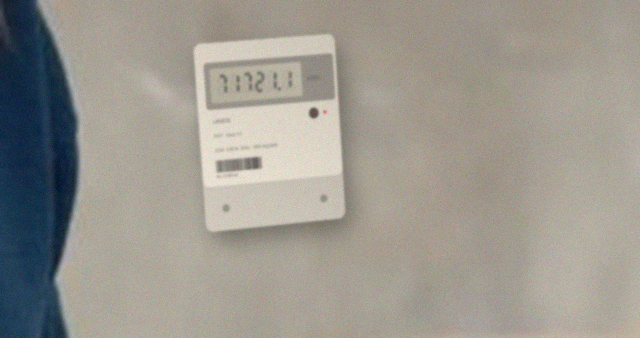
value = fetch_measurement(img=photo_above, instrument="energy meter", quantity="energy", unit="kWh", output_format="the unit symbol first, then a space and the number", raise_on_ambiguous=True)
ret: kWh 71721.1
